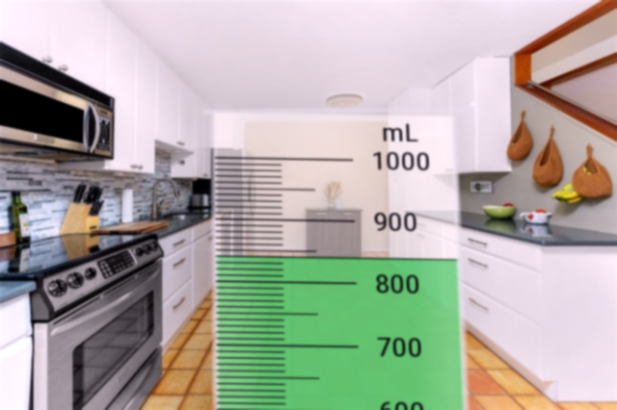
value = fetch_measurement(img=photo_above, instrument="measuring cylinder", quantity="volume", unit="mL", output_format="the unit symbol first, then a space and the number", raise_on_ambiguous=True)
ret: mL 840
